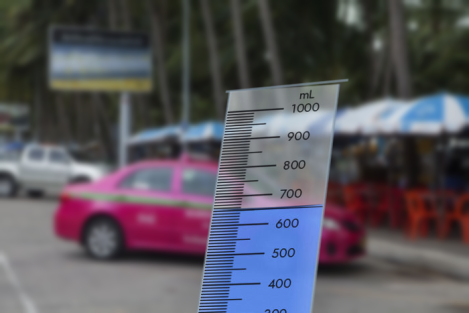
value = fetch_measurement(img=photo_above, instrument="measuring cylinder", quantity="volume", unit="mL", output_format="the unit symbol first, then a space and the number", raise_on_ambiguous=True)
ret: mL 650
